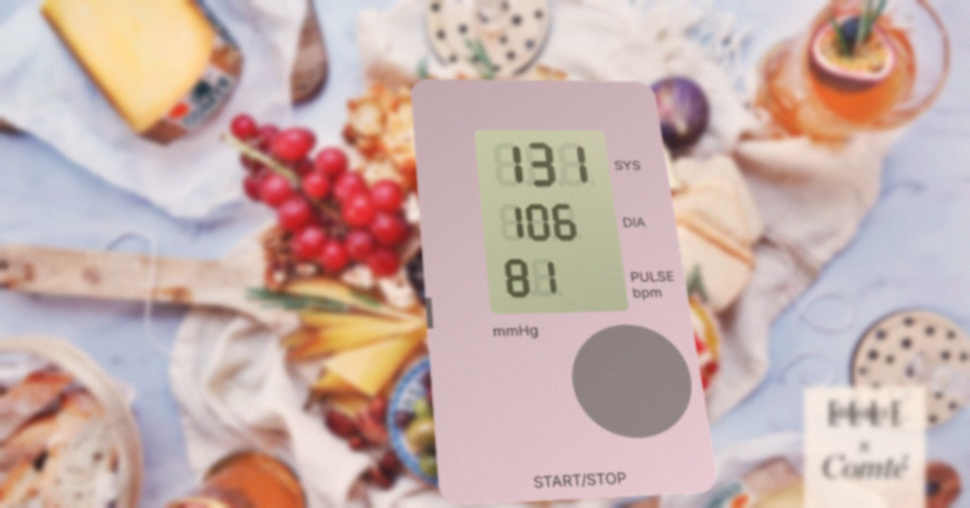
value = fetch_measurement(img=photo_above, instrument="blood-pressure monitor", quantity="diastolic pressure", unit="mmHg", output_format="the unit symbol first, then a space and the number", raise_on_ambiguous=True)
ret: mmHg 106
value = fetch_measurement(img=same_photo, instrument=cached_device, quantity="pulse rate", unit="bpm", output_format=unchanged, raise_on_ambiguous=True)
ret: bpm 81
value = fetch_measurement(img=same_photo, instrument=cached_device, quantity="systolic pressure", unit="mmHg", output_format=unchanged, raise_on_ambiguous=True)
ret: mmHg 131
